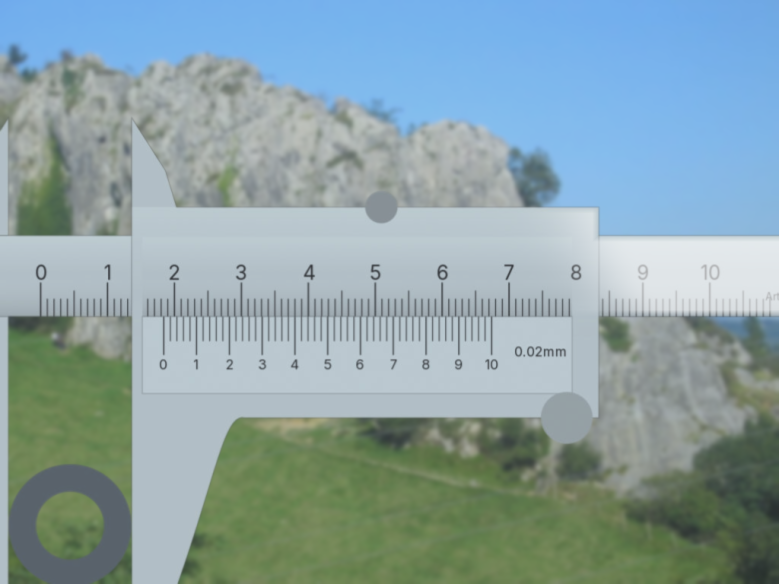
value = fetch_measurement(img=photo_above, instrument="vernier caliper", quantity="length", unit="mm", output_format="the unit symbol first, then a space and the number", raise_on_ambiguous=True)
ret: mm 18.4
